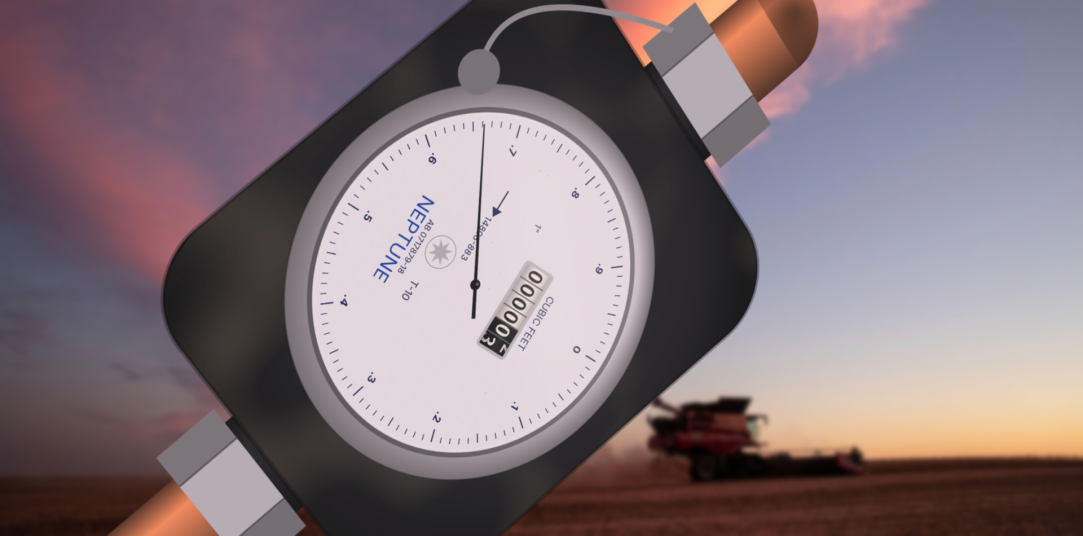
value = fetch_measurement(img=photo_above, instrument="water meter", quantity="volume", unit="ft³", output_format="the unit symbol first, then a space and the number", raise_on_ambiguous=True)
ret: ft³ 2.66
